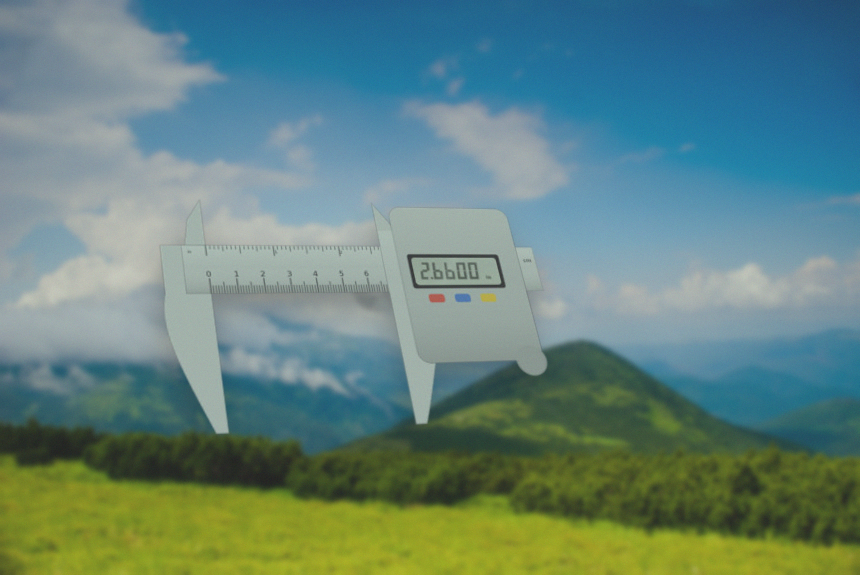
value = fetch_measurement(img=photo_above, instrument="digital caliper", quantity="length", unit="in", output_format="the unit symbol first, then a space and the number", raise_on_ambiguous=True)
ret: in 2.6600
